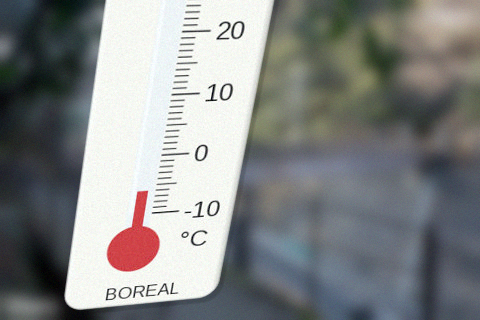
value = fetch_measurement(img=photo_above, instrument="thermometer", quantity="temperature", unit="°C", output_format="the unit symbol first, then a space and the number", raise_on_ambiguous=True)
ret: °C -6
